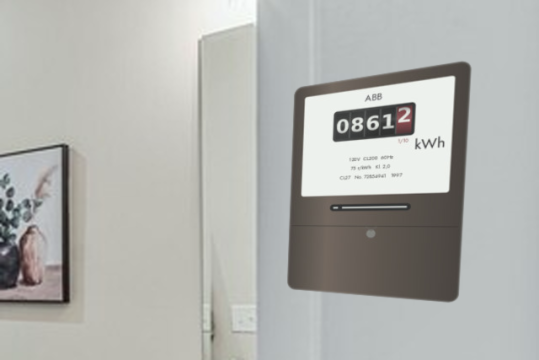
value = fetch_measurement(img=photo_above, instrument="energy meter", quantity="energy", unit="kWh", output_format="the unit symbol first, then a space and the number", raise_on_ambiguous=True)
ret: kWh 861.2
